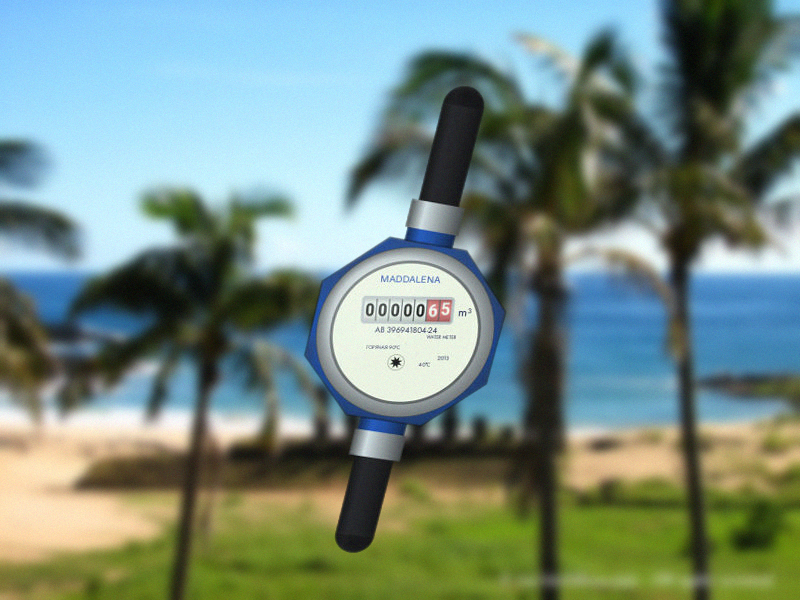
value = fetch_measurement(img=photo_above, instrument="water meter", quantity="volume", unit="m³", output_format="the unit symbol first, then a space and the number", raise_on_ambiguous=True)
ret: m³ 0.65
